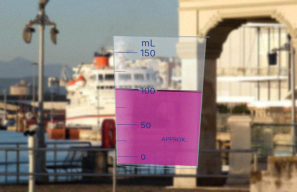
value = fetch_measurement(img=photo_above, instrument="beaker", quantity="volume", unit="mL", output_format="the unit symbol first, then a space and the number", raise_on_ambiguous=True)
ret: mL 100
